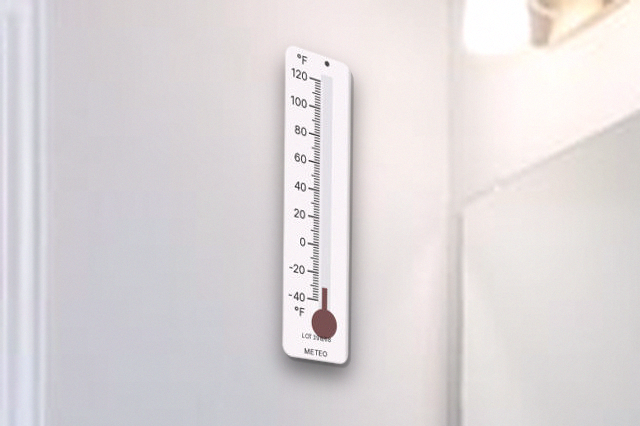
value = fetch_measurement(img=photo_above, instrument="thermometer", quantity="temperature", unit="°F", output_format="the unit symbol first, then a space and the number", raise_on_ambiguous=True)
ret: °F -30
